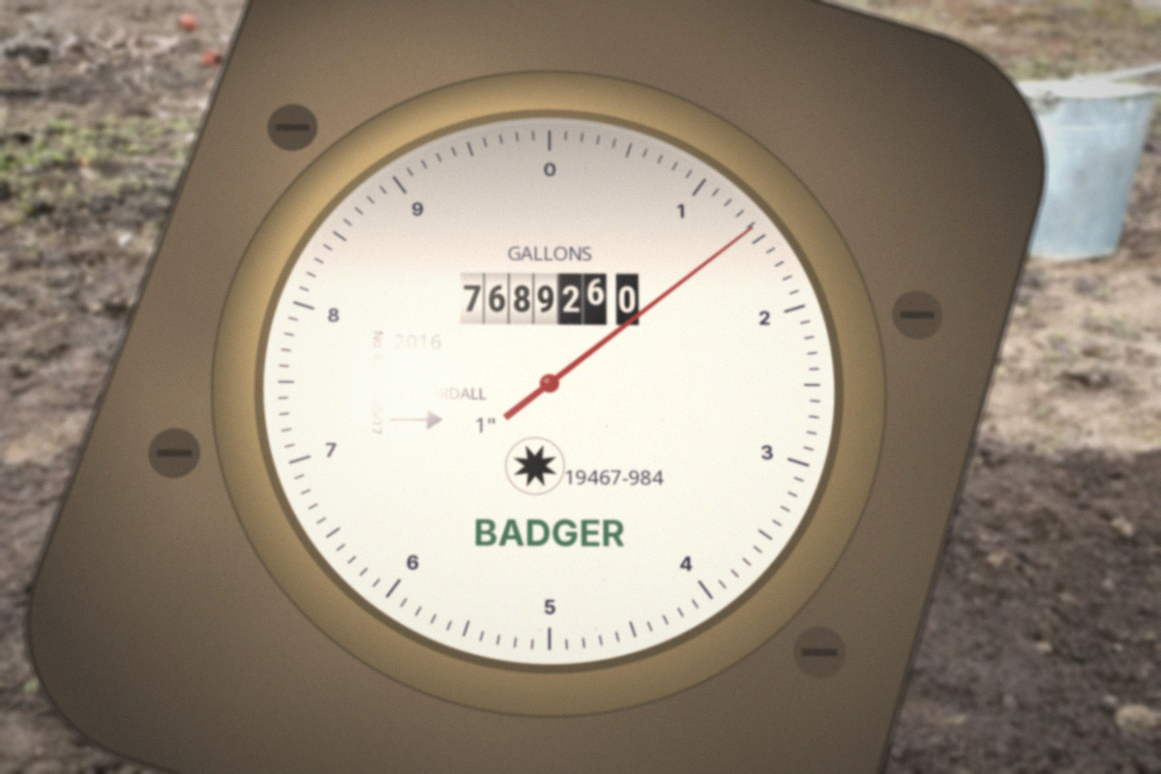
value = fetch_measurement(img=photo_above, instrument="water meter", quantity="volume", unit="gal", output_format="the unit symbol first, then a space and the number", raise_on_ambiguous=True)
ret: gal 7689261.4
